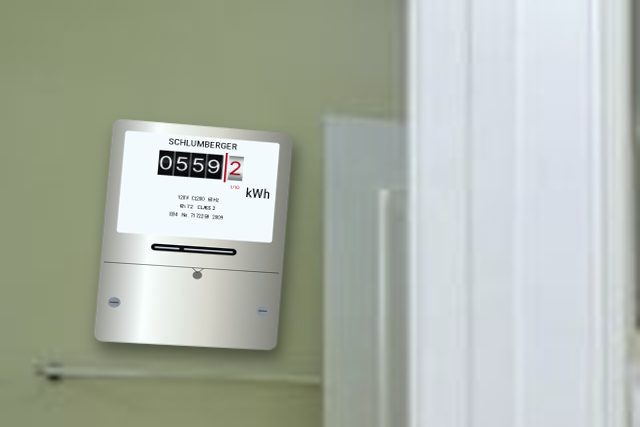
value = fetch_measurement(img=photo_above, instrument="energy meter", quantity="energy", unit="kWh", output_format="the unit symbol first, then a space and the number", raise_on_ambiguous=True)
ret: kWh 559.2
